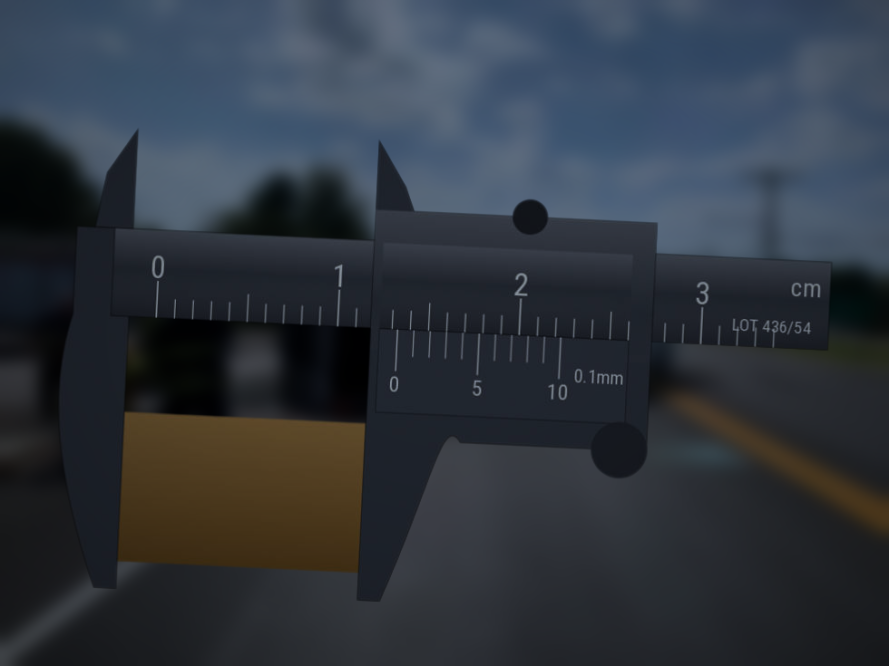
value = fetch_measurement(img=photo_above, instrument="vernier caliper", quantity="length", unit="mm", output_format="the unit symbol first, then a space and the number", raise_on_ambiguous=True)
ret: mm 13.3
